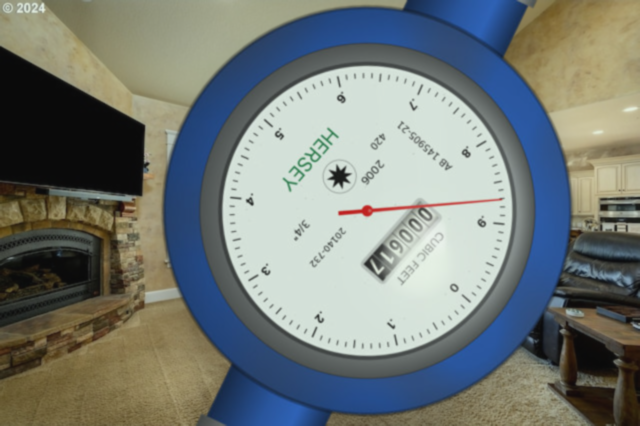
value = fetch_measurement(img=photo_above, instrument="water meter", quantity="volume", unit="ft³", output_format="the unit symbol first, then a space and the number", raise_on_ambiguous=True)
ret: ft³ 616.87
